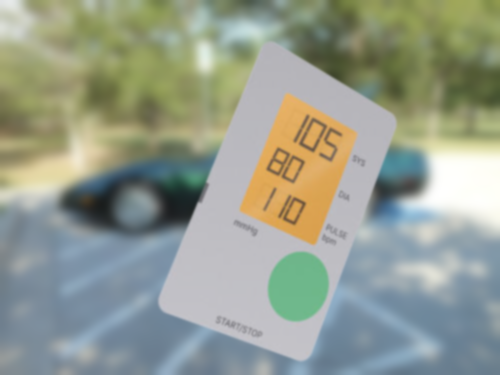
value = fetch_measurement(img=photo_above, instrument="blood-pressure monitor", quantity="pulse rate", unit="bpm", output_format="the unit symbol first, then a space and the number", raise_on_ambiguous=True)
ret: bpm 110
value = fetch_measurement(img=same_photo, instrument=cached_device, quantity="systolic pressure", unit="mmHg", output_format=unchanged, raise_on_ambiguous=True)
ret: mmHg 105
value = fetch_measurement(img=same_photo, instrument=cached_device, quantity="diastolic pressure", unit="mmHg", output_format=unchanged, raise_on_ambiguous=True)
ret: mmHg 80
